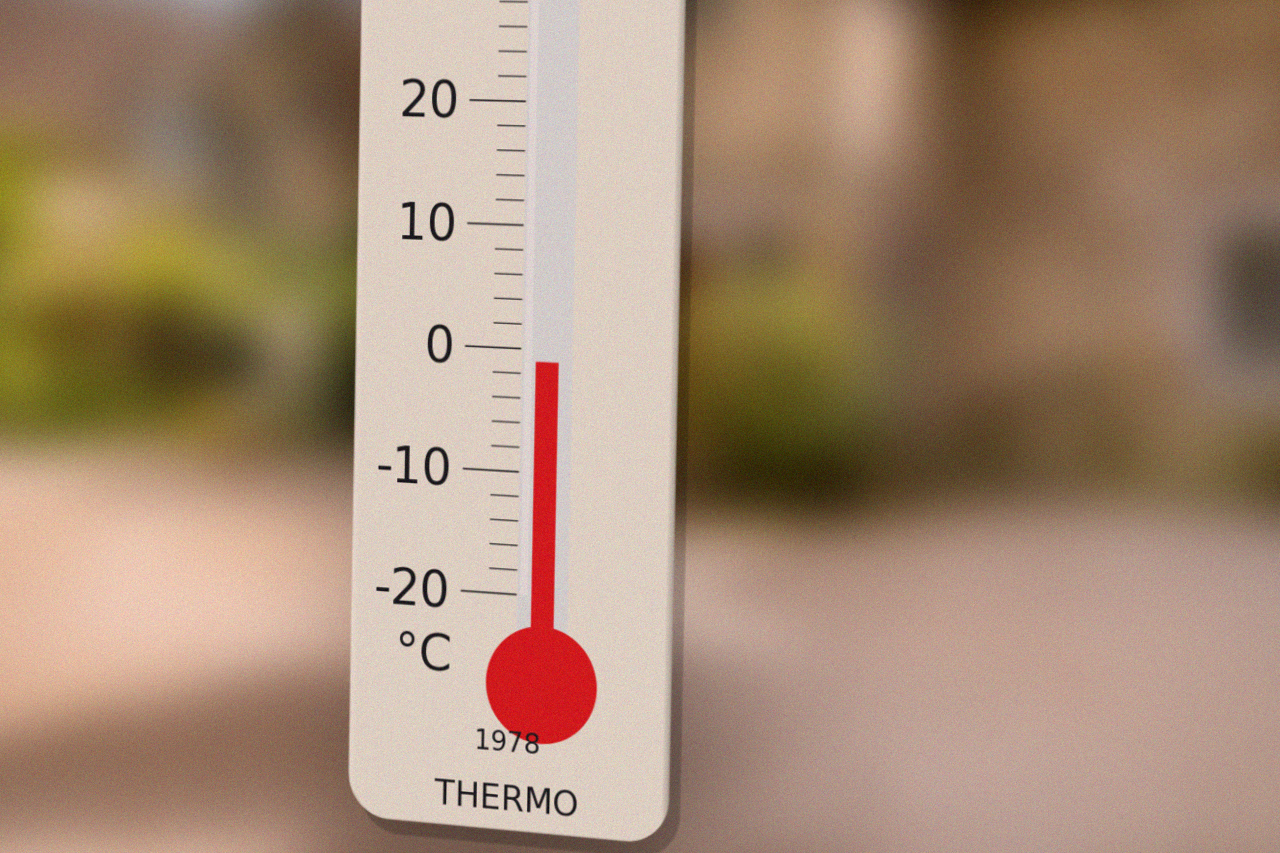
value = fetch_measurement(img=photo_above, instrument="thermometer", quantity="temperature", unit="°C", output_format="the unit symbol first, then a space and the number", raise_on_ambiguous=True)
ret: °C -1
